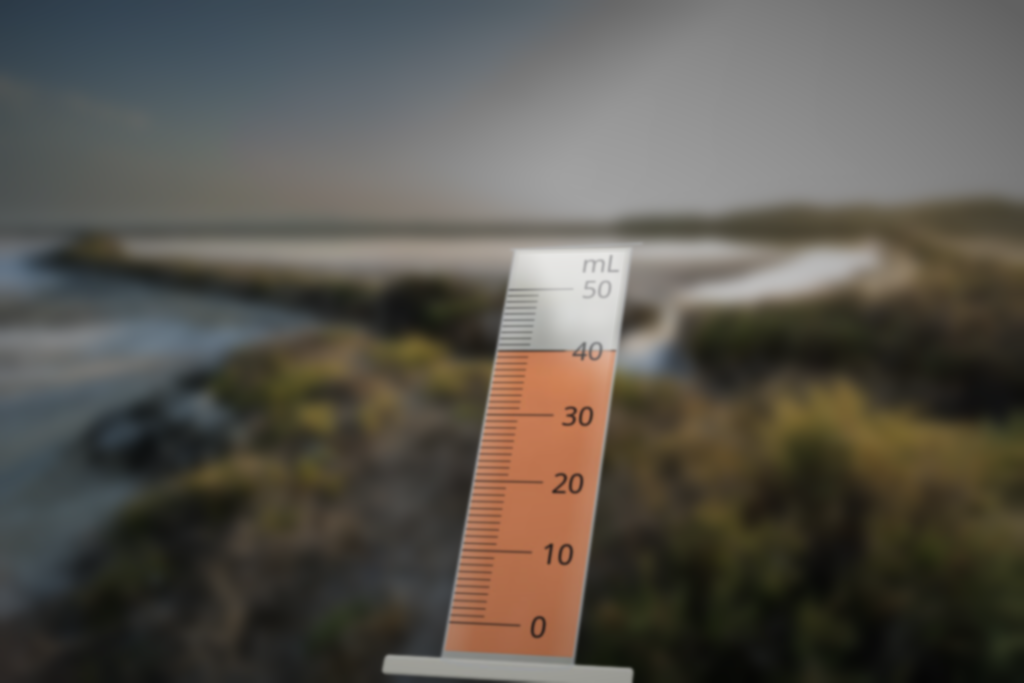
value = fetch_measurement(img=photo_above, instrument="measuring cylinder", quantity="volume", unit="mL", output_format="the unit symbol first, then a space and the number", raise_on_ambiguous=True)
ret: mL 40
